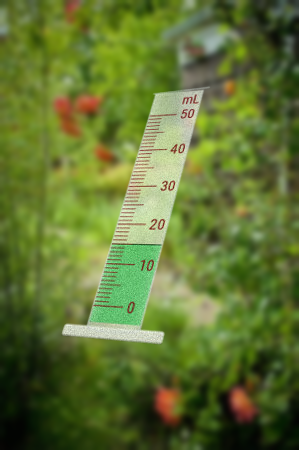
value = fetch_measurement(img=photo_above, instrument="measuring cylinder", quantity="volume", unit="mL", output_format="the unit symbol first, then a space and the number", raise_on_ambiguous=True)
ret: mL 15
